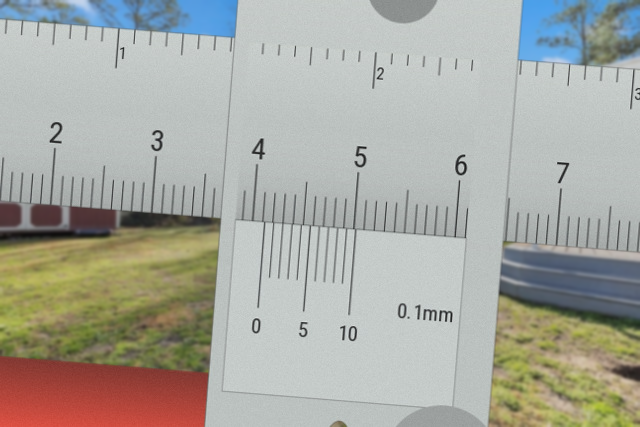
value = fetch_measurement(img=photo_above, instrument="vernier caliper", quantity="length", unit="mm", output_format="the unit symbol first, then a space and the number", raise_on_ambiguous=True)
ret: mm 41.2
